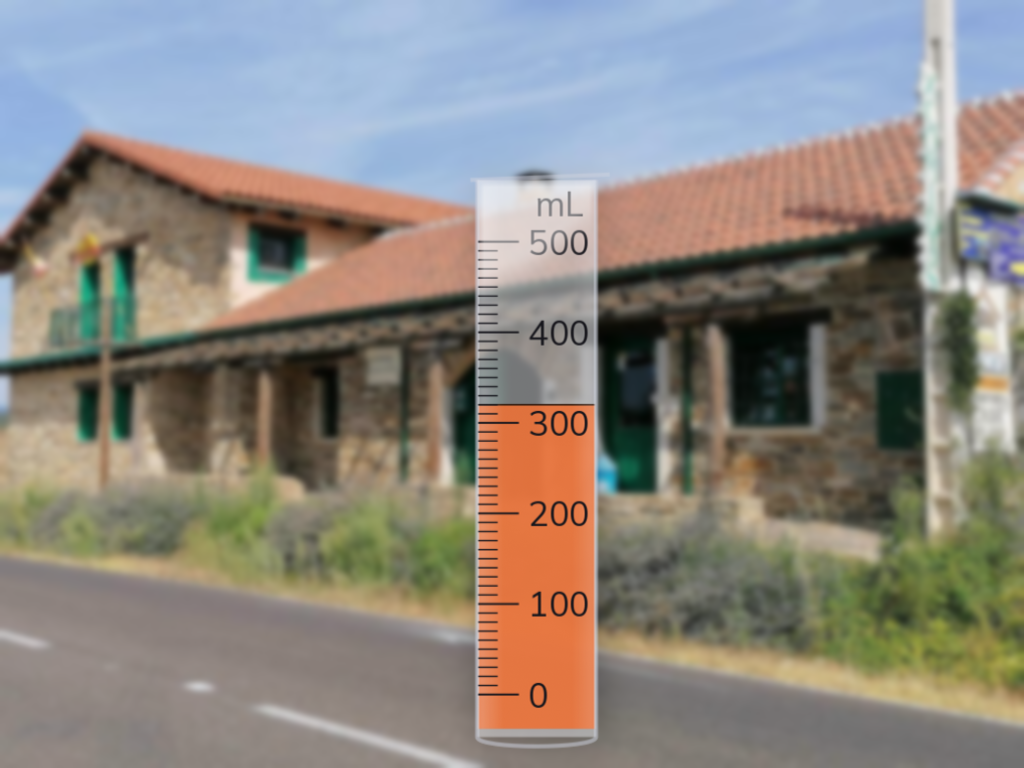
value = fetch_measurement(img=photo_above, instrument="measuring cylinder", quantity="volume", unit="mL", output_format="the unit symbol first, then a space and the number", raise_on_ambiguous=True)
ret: mL 320
